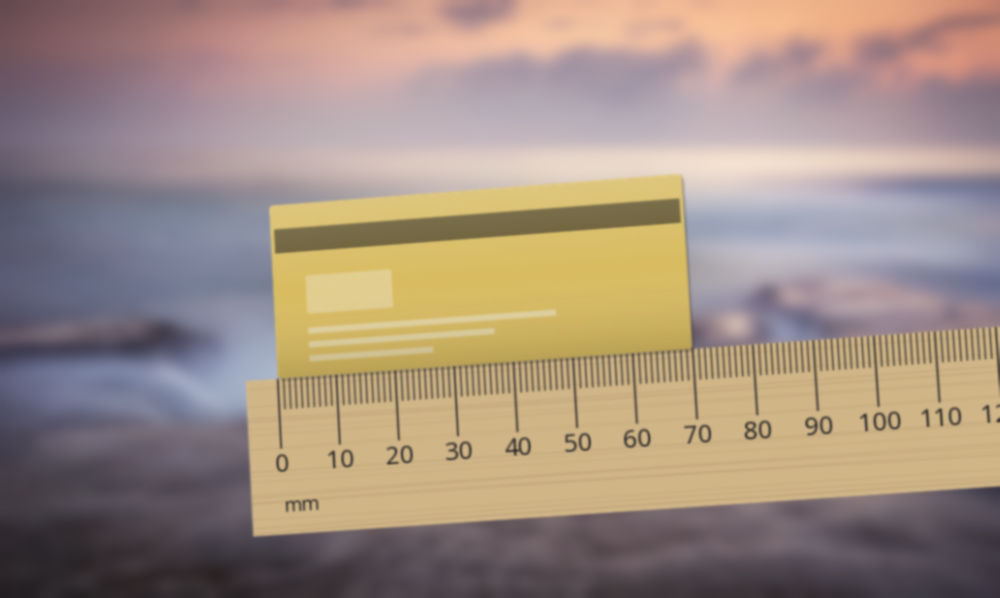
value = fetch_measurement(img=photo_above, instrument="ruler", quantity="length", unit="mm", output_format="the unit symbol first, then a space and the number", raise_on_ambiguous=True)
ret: mm 70
